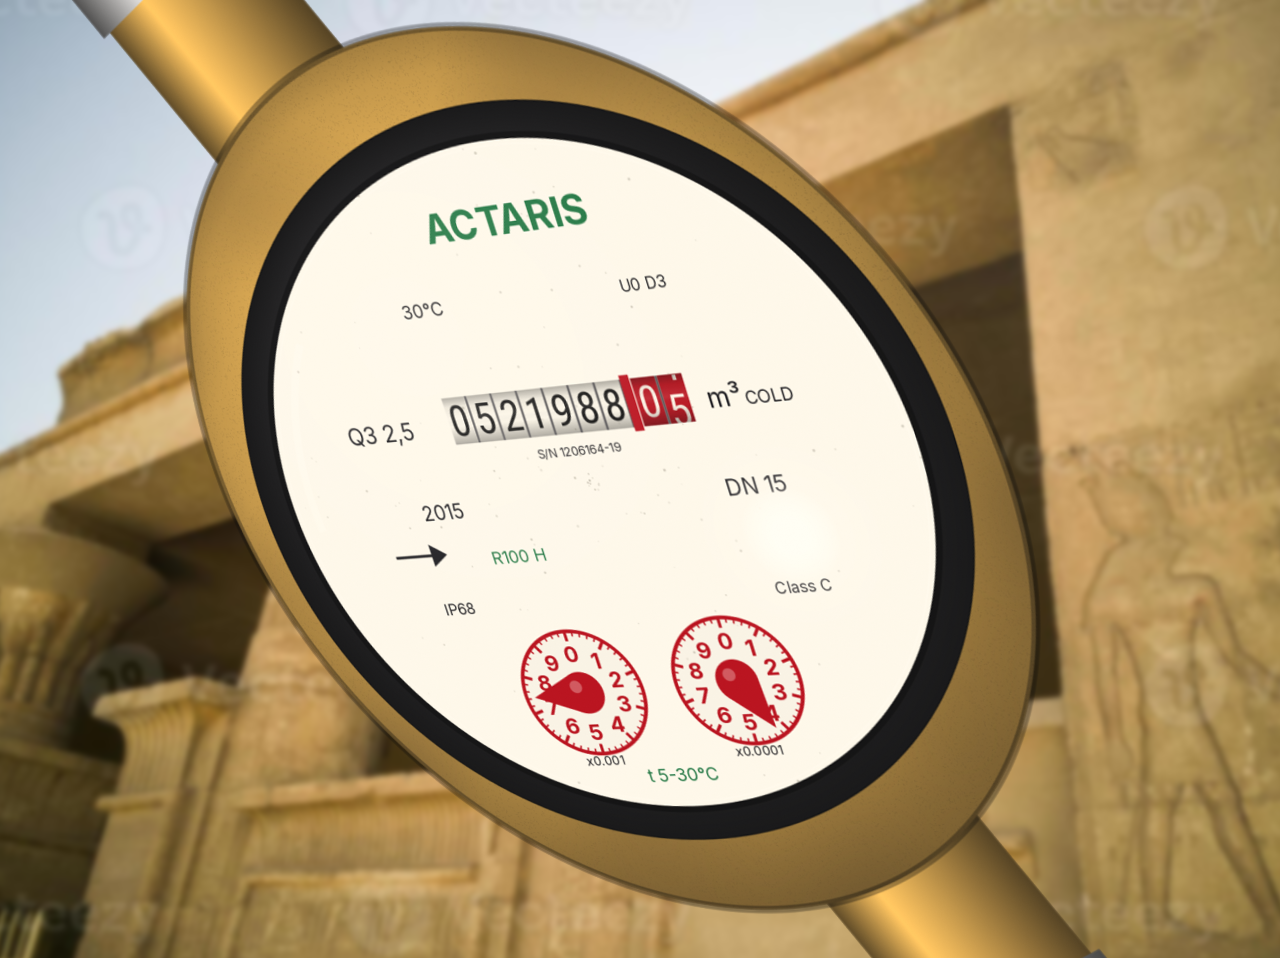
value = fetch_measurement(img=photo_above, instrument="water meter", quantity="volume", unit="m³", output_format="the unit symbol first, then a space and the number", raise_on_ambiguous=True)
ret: m³ 521988.0474
